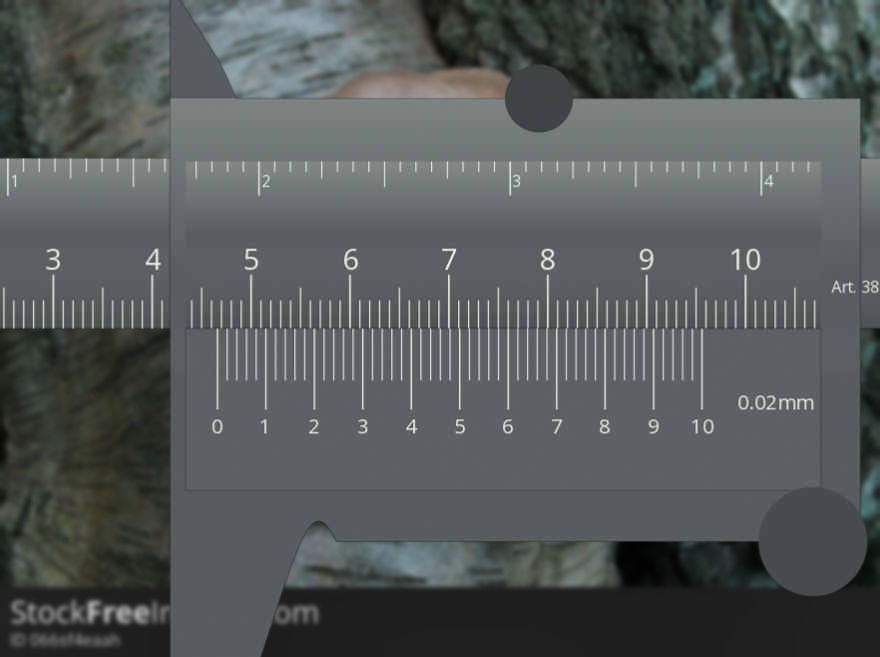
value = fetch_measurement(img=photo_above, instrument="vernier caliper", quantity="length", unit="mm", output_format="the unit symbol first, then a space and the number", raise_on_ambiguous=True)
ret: mm 46.6
